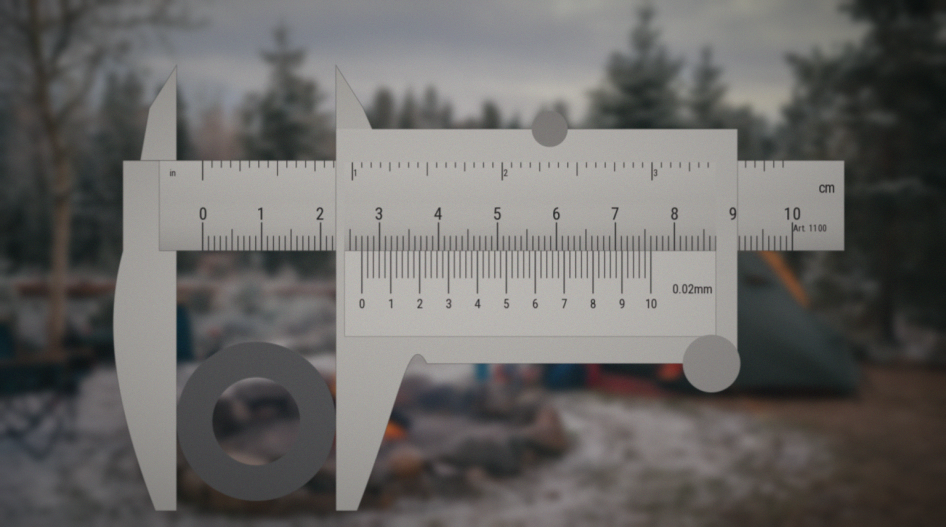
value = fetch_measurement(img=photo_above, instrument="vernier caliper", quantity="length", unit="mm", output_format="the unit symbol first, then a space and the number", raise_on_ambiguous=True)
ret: mm 27.0
